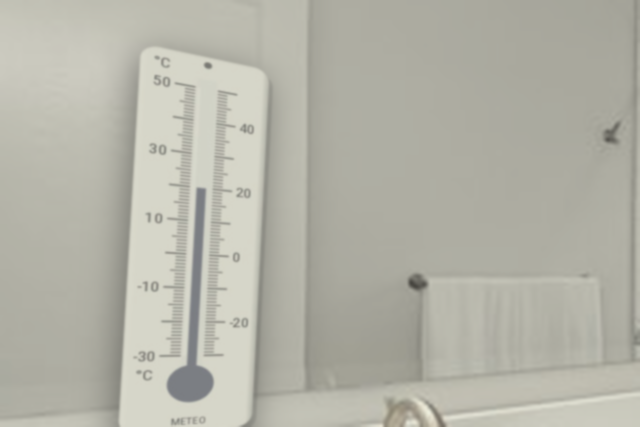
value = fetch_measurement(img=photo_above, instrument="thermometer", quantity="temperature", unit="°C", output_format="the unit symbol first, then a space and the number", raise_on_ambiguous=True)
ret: °C 20
